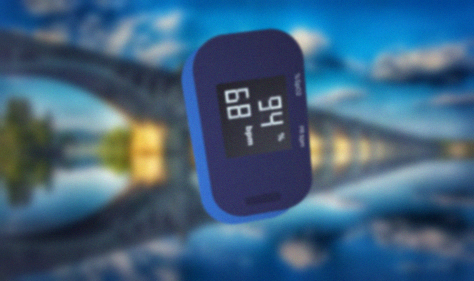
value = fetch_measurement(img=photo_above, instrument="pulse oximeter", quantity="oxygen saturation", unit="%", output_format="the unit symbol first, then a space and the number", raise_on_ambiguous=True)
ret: % 94
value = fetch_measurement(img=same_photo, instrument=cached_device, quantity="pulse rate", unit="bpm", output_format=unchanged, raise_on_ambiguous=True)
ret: bpm 68
